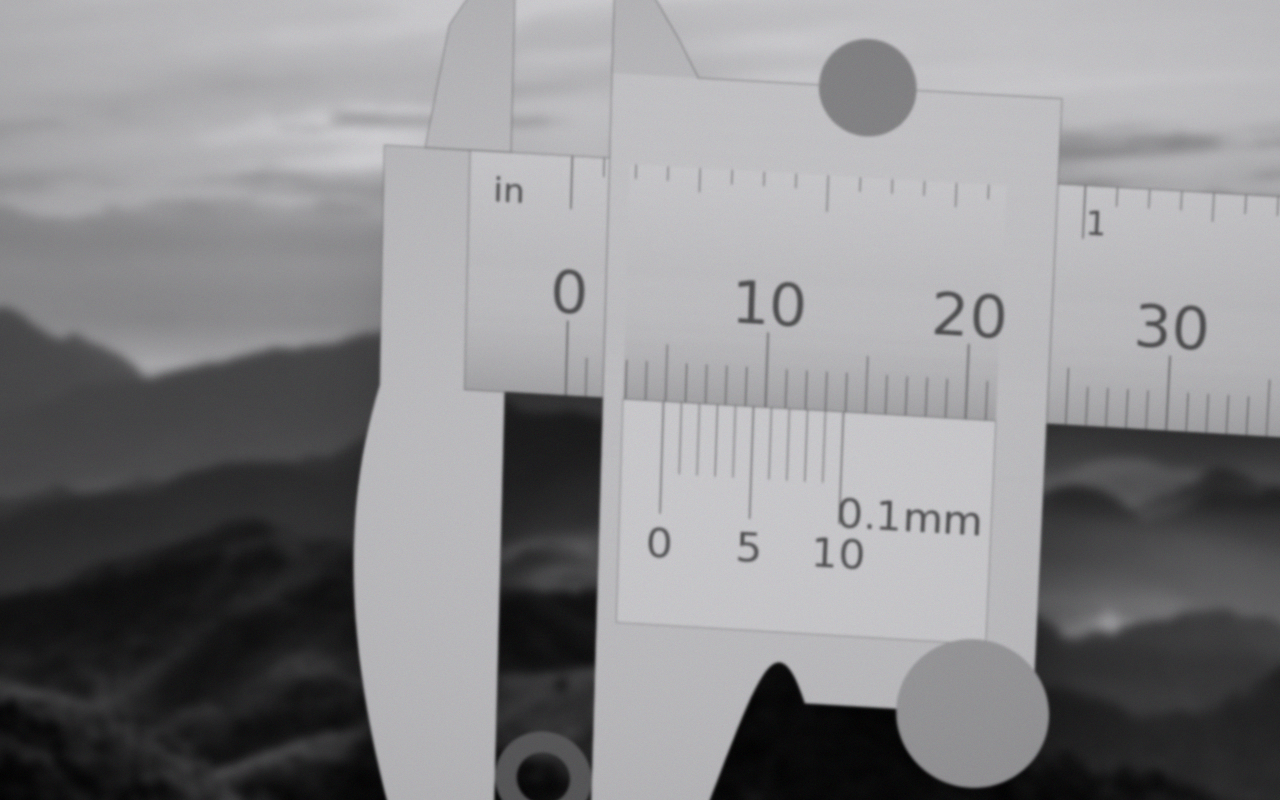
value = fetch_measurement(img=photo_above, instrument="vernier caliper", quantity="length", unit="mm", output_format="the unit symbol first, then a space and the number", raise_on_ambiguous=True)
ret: mm 4.9
